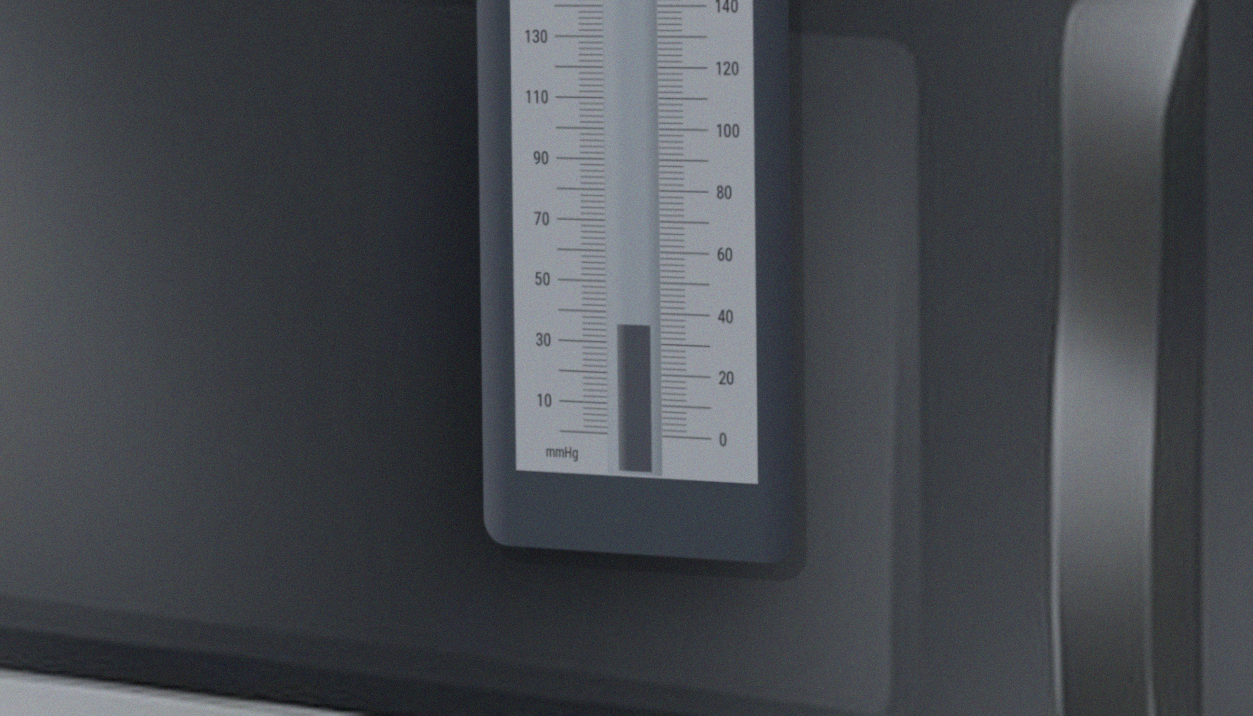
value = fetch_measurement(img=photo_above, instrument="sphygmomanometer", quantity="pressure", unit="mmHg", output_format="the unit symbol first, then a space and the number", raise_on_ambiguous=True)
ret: mmHg 36
